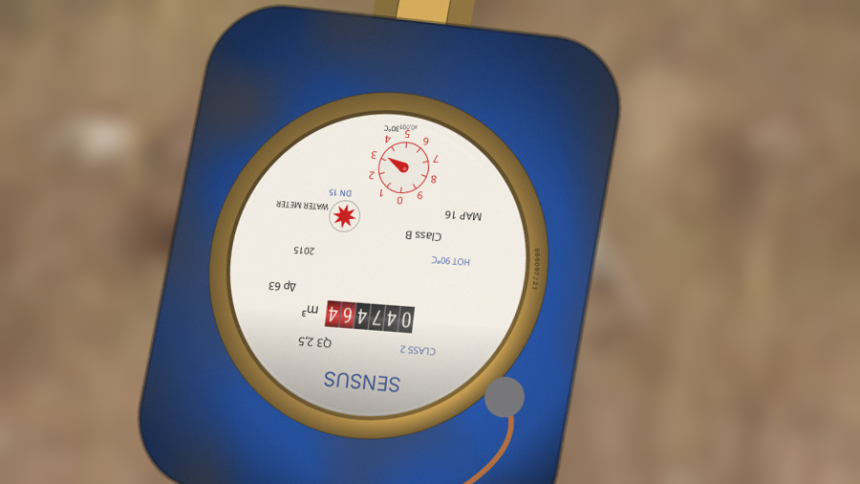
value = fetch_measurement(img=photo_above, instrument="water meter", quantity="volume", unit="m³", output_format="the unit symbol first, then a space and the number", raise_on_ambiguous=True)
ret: m³ 474.643
